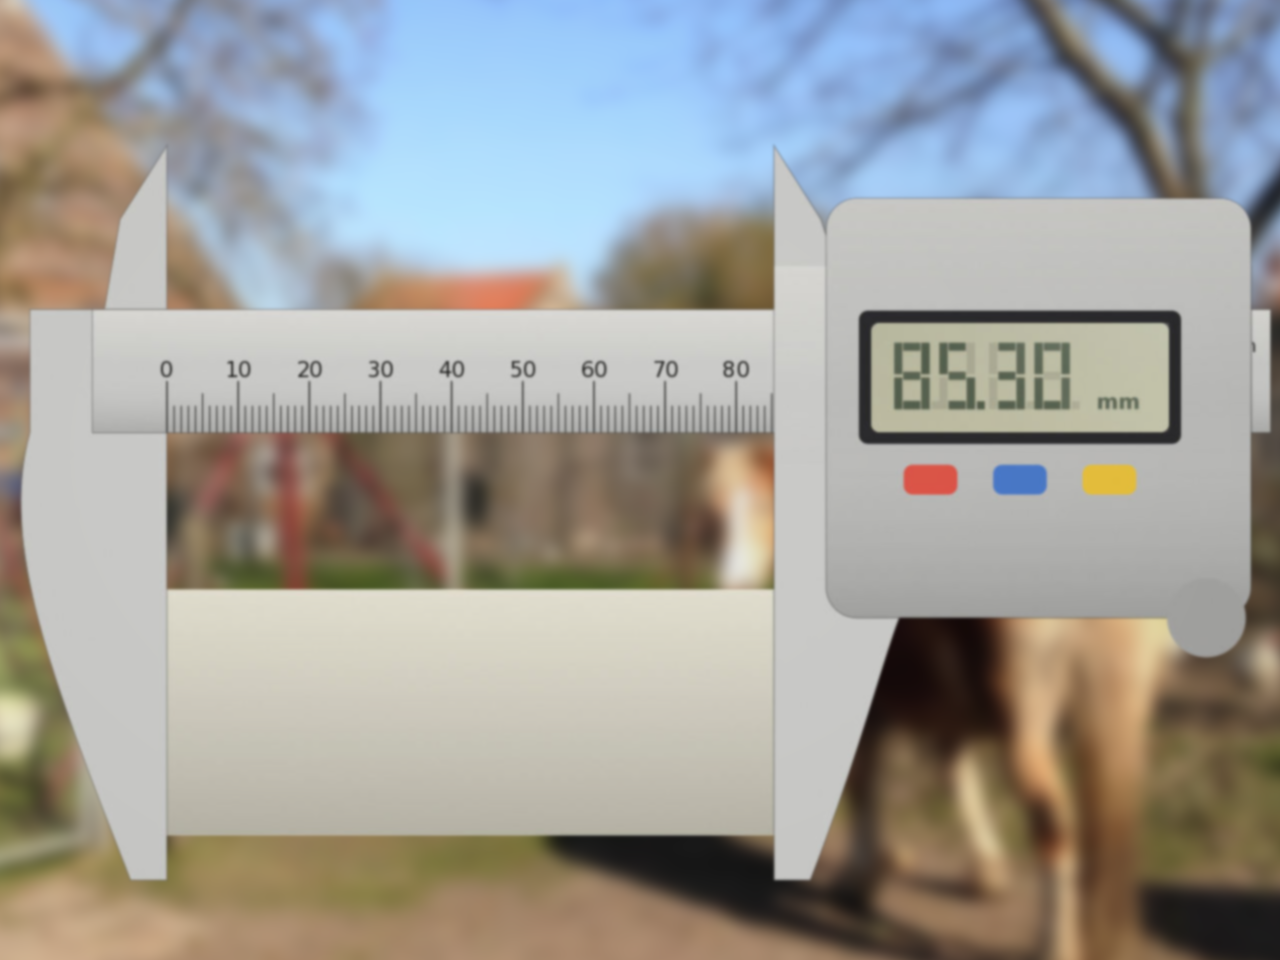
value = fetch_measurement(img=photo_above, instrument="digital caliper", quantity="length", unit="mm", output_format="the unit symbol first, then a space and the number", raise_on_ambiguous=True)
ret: mm 85.30
